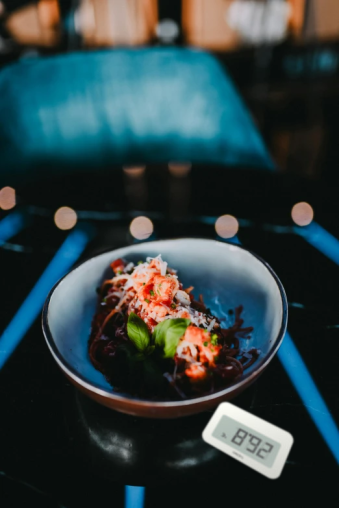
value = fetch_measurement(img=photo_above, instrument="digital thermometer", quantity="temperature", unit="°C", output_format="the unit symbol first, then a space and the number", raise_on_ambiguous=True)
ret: °C 26.8
